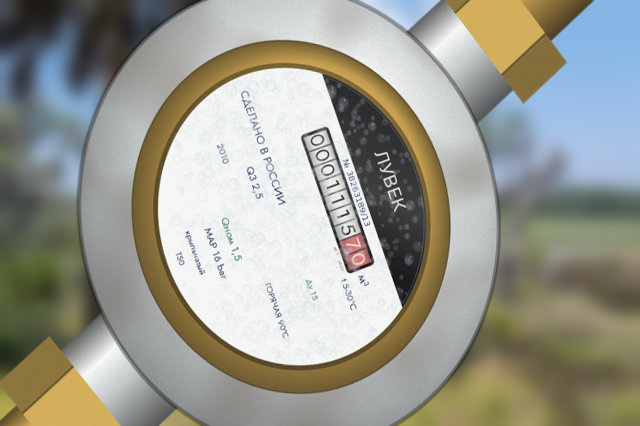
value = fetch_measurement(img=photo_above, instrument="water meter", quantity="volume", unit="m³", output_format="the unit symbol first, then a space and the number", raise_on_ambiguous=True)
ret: m³ 1115.70
